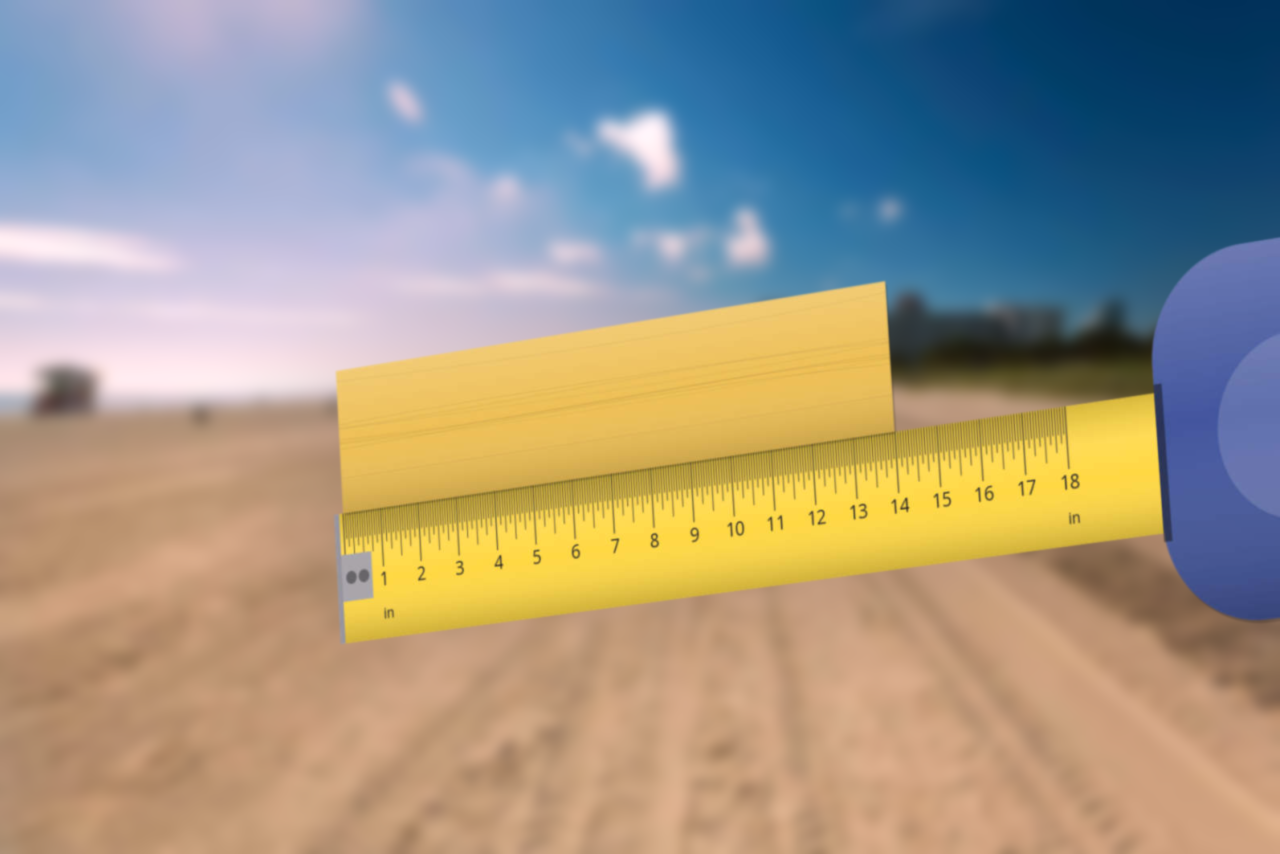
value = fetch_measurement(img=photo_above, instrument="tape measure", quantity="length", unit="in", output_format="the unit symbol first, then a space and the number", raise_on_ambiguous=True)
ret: in 14
